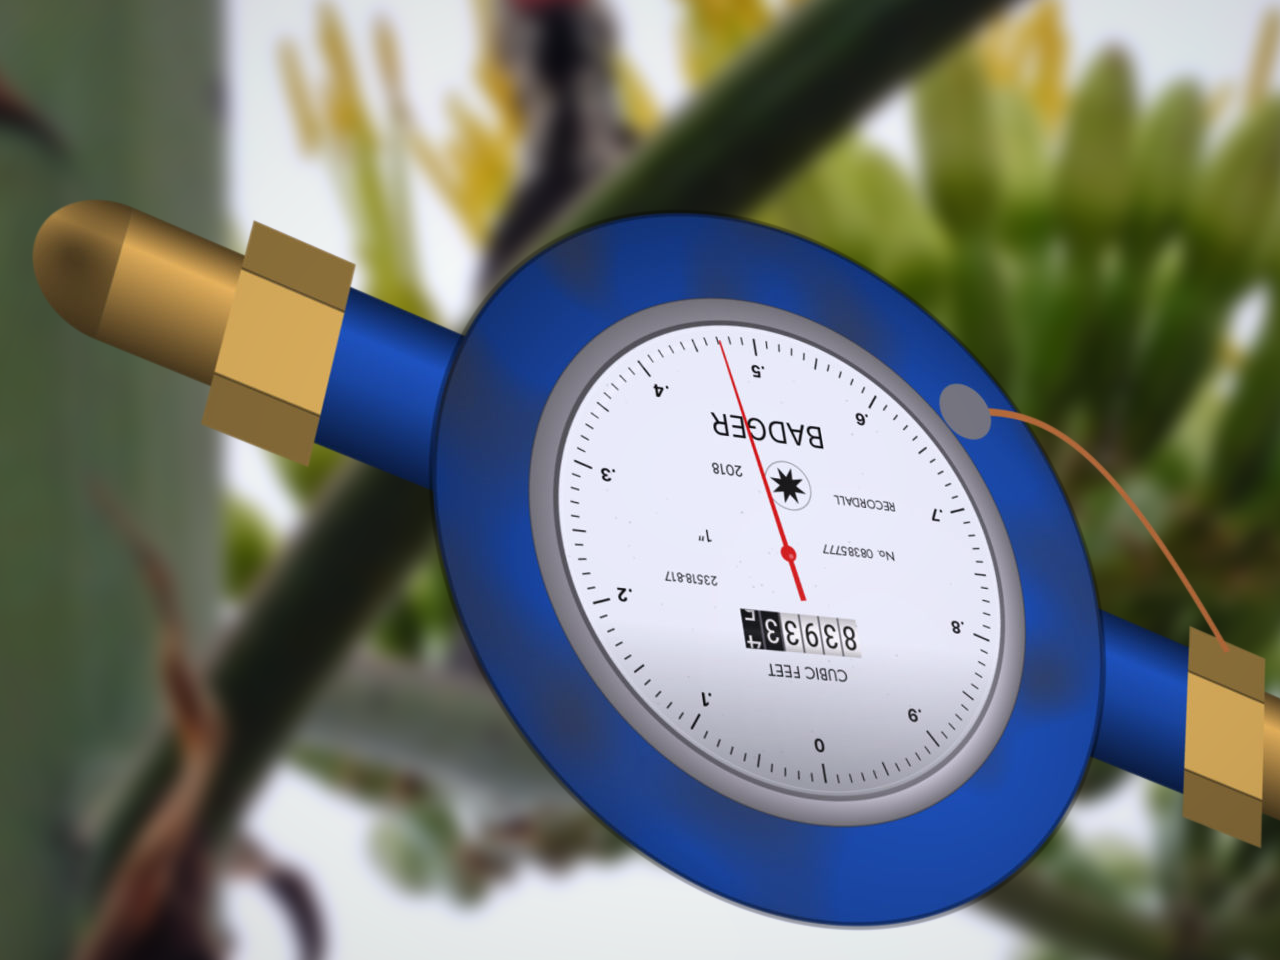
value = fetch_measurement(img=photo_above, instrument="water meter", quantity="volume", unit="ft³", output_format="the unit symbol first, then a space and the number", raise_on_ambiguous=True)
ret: ft³ 839334.47
